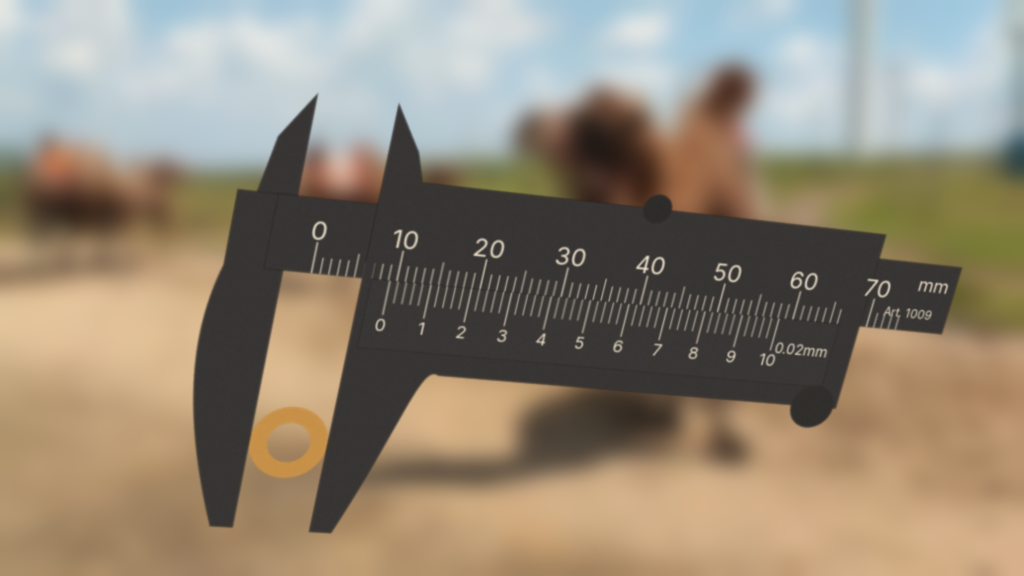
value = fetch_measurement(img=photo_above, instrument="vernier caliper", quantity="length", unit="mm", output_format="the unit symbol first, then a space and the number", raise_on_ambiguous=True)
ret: mm 9.2
